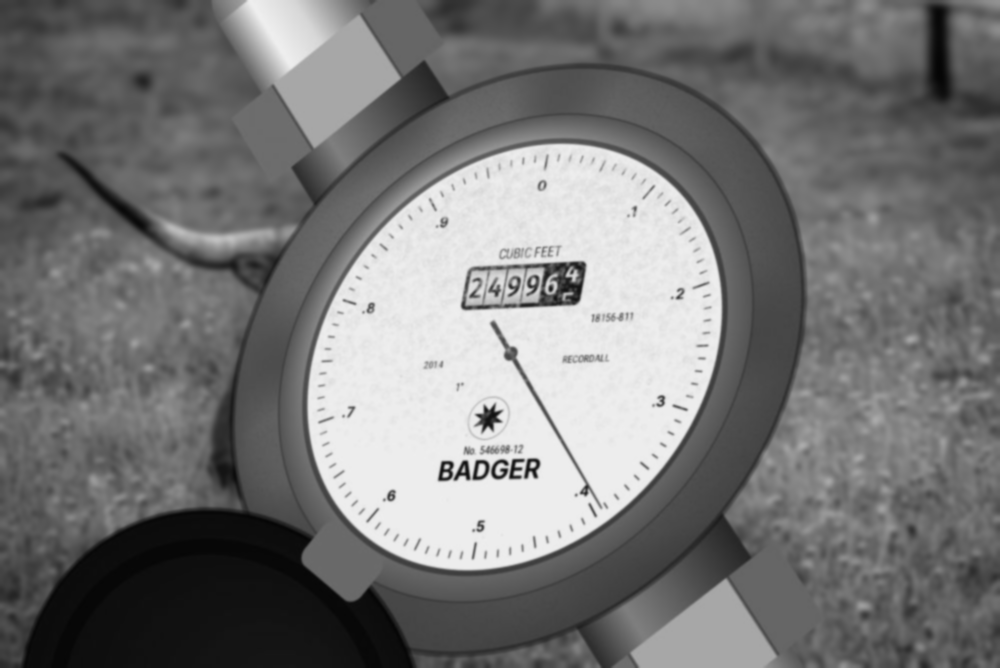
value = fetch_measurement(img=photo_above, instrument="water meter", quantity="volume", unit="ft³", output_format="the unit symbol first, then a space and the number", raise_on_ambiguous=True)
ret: ft³ 249964.39
